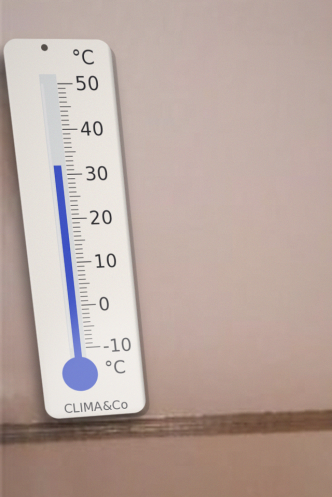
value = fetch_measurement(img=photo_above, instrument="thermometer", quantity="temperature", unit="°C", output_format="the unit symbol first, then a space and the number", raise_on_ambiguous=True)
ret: °C 32
